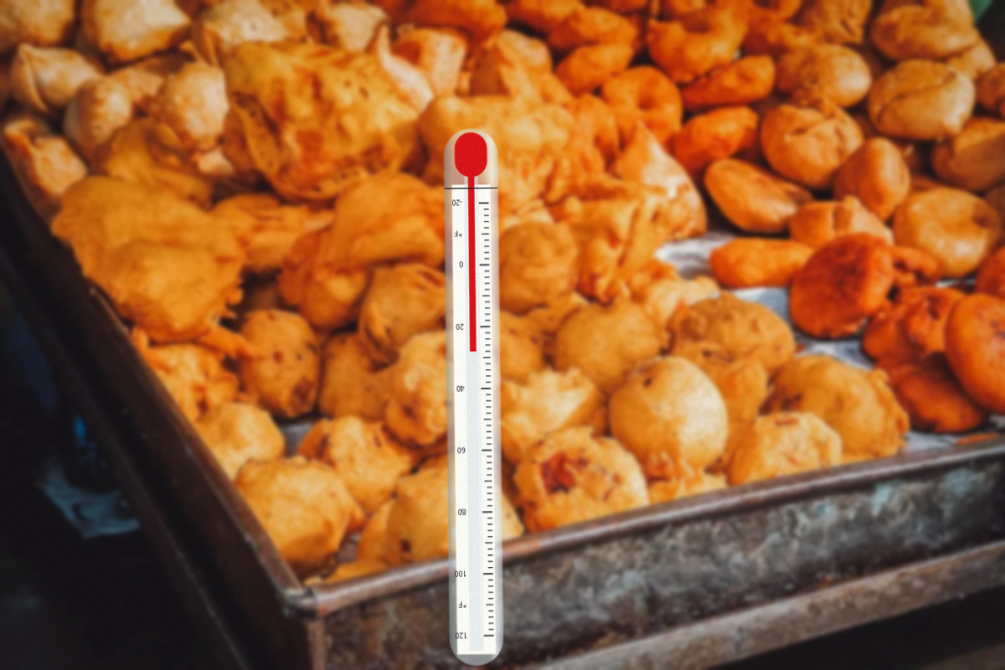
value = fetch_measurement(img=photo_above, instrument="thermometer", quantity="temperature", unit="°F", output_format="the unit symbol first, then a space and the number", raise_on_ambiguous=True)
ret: °F 28
